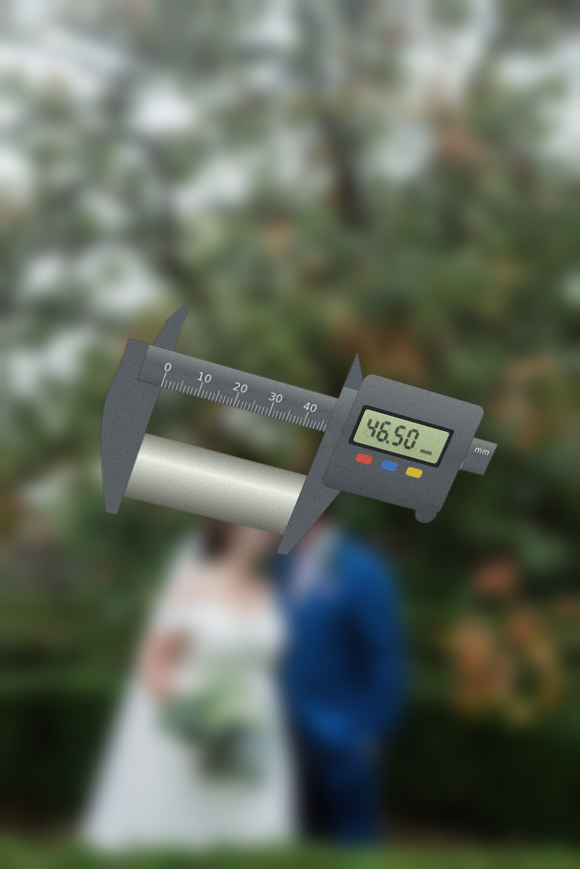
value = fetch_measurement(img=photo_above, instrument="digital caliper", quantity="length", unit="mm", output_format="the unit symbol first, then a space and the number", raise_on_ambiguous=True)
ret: mm 46.50
